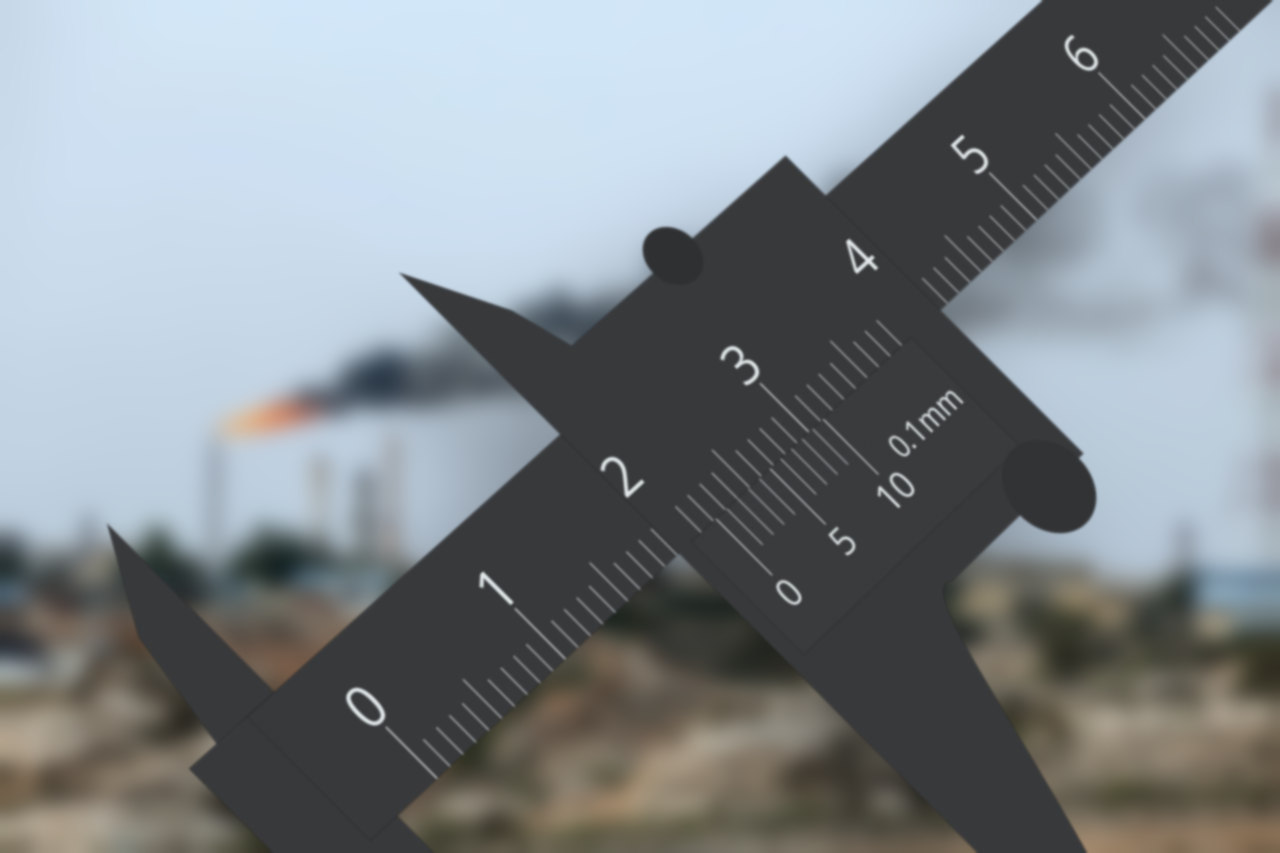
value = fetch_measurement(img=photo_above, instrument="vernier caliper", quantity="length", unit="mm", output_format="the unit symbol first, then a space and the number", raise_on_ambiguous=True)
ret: mm 22.2
